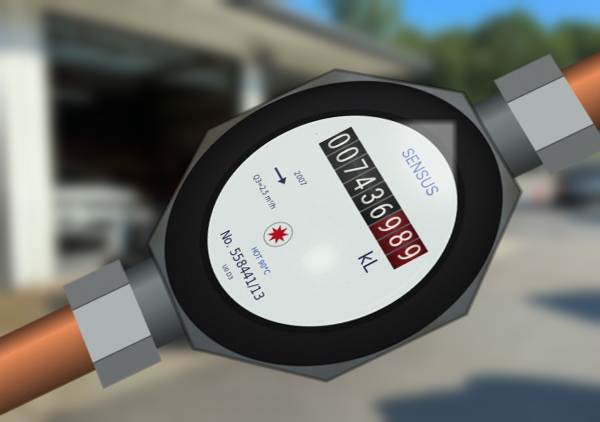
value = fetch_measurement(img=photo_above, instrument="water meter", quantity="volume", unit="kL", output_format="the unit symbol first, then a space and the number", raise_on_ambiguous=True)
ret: kL 7436.989
